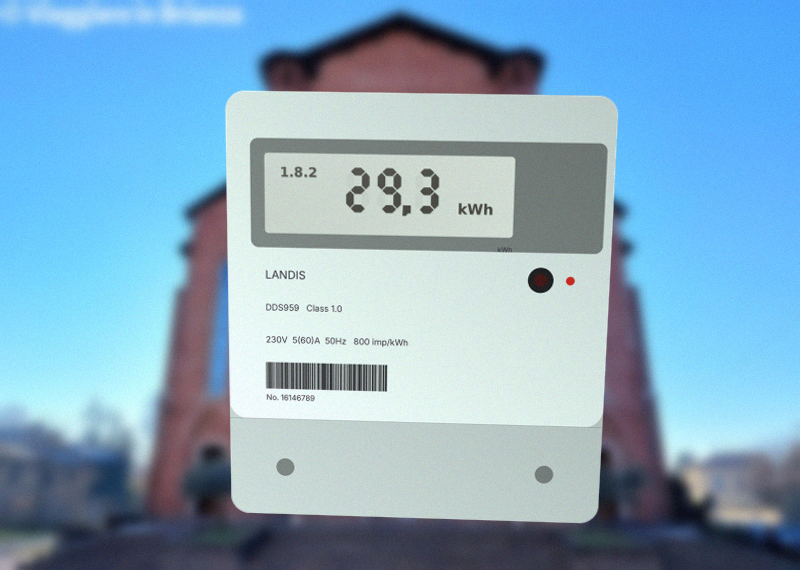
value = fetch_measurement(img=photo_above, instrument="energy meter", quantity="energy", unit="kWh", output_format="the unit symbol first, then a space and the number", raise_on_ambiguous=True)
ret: kWh 29.3
